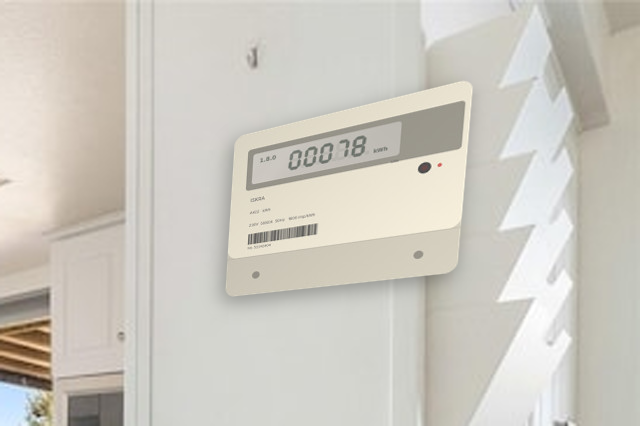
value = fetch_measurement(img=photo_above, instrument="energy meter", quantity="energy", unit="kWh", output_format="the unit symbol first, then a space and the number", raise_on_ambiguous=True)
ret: kWh 78
